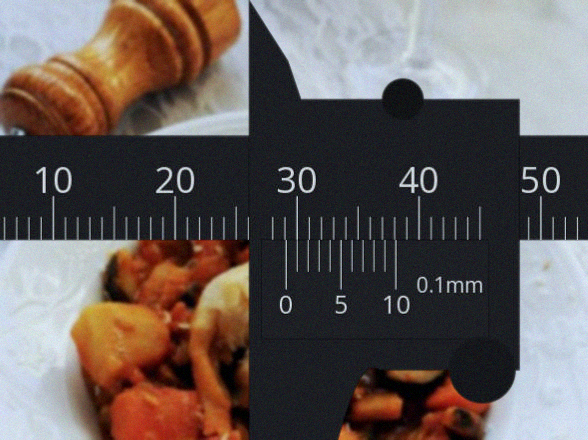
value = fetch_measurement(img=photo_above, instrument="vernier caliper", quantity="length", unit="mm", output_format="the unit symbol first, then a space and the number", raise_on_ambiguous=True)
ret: mm 29.1
